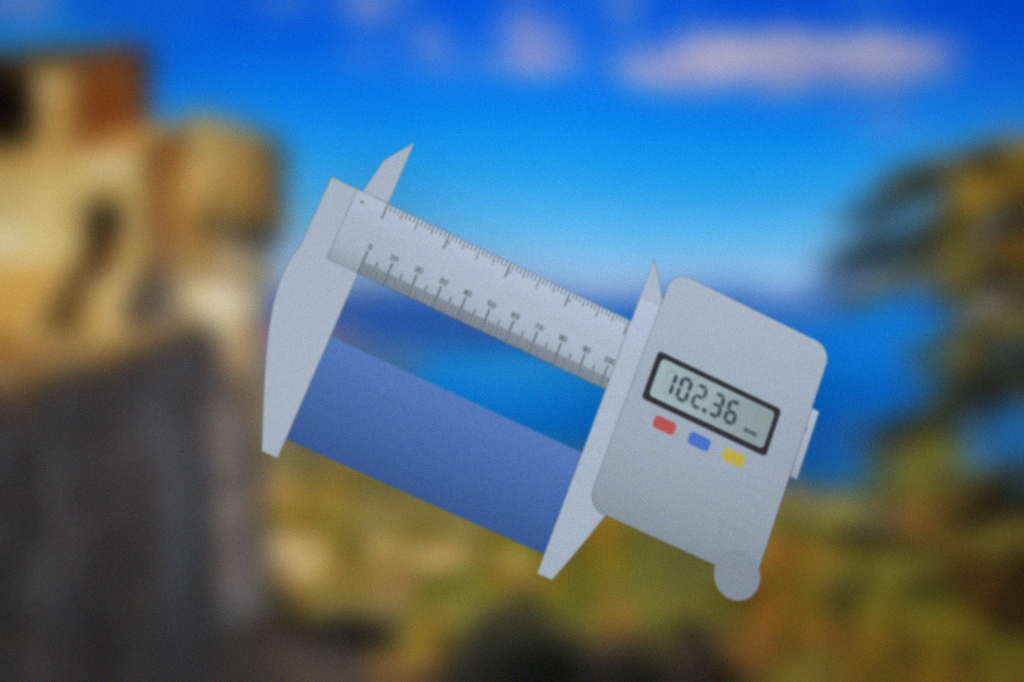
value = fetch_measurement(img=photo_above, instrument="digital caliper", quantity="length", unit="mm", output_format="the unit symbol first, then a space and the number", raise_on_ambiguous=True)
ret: mm 102.36
